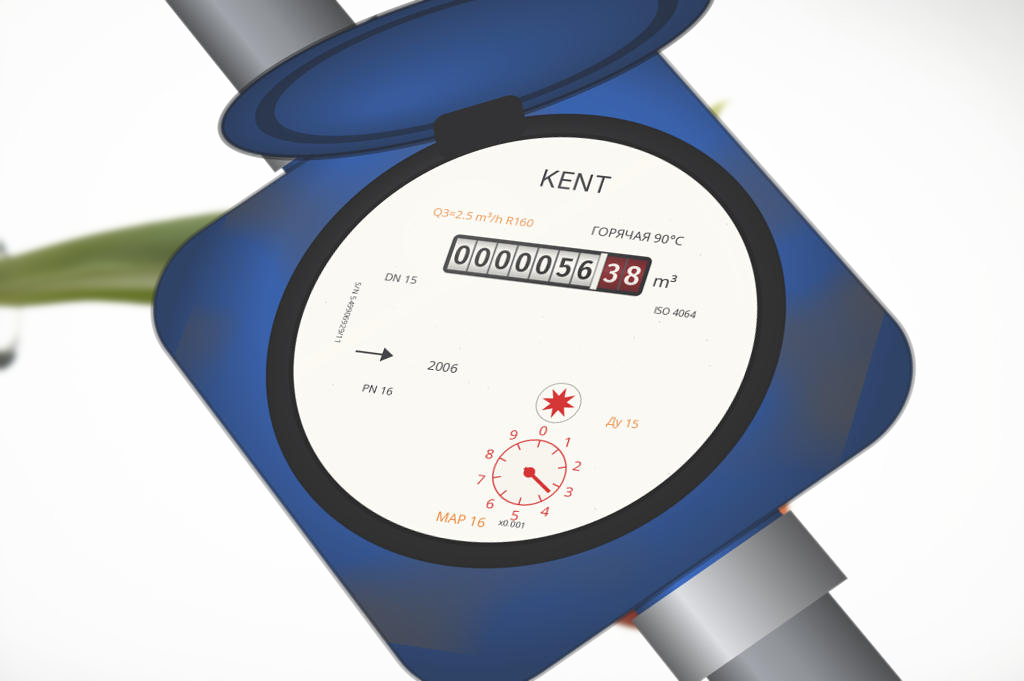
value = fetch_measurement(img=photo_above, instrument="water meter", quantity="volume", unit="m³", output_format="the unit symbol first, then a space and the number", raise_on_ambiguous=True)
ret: m³ 56.383
